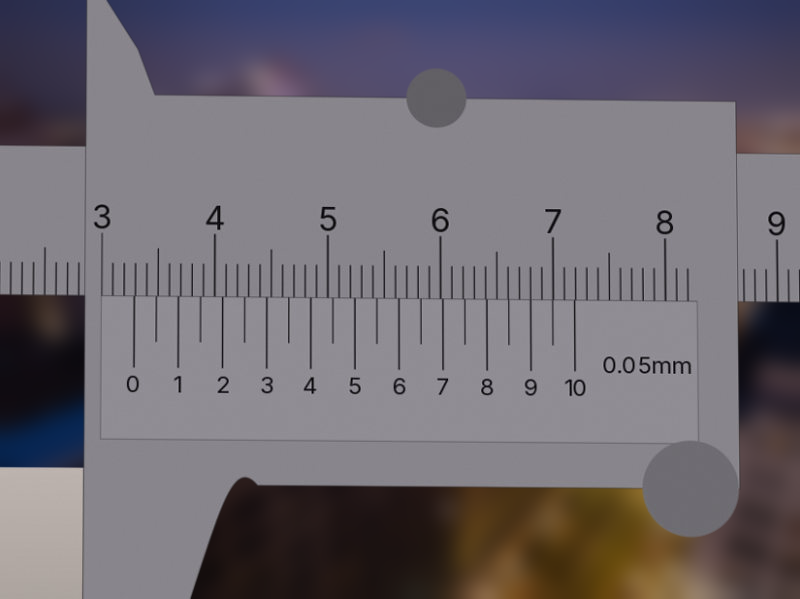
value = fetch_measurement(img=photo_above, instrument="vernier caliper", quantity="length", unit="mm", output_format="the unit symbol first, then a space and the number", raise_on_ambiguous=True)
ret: mm 32.9
